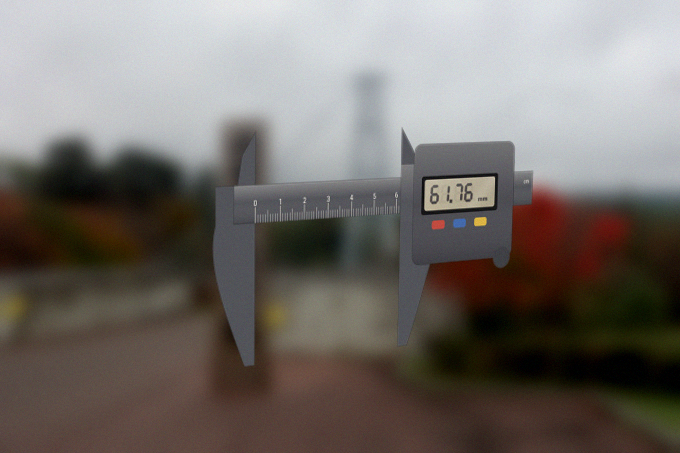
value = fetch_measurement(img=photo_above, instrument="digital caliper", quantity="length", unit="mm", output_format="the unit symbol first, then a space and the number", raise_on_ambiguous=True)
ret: mm 61.76
